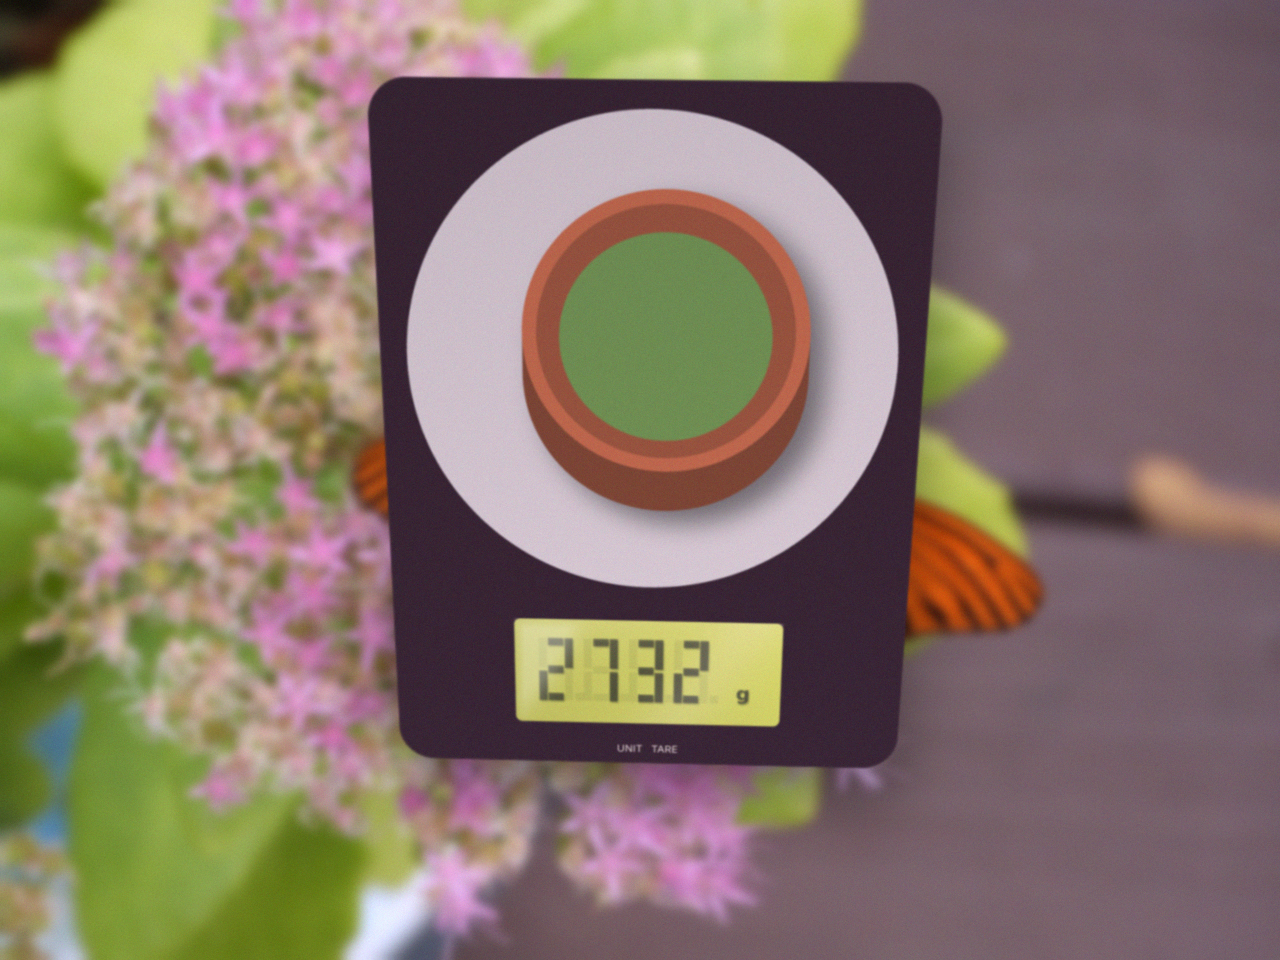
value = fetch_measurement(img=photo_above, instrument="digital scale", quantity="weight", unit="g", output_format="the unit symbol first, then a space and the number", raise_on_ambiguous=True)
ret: g 2732
